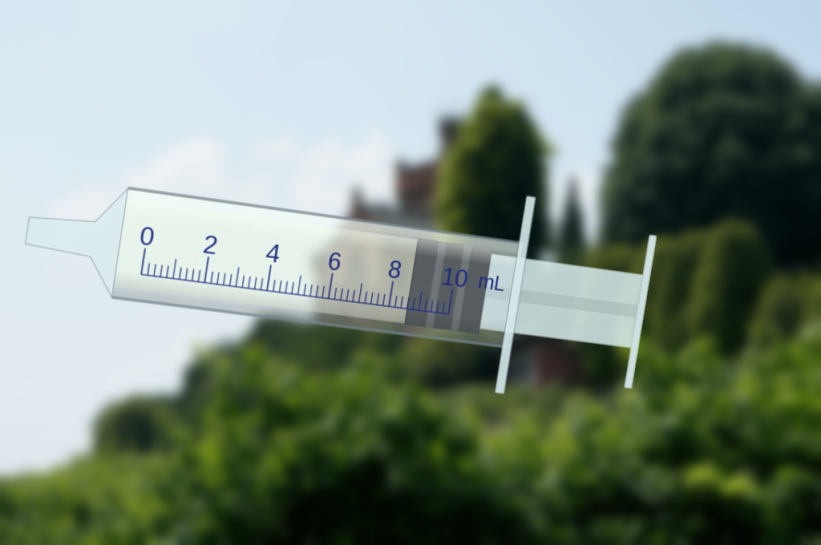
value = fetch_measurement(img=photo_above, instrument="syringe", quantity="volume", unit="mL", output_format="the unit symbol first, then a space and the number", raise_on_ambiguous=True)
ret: mL 8.6
